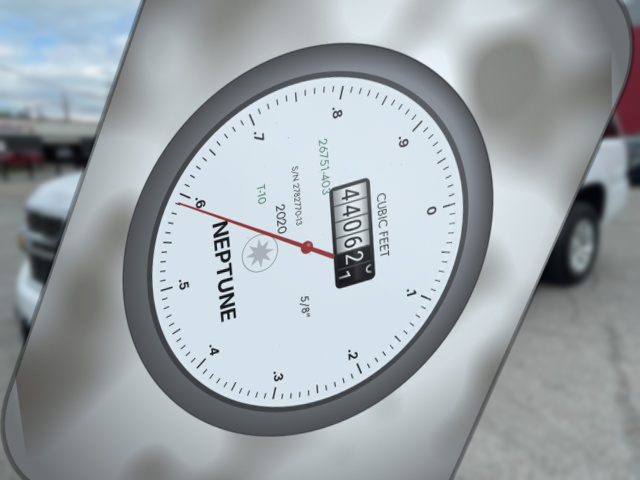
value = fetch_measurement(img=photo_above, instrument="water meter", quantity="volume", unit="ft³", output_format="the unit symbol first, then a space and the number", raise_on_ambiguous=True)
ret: ft³ 440620.59
